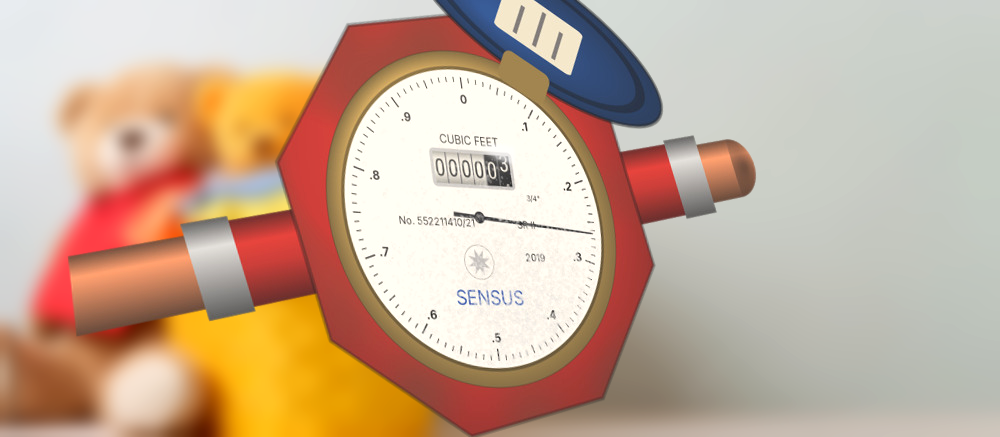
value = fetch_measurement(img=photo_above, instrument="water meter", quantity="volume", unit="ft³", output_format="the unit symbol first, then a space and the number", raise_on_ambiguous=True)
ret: ft³ 3.26
